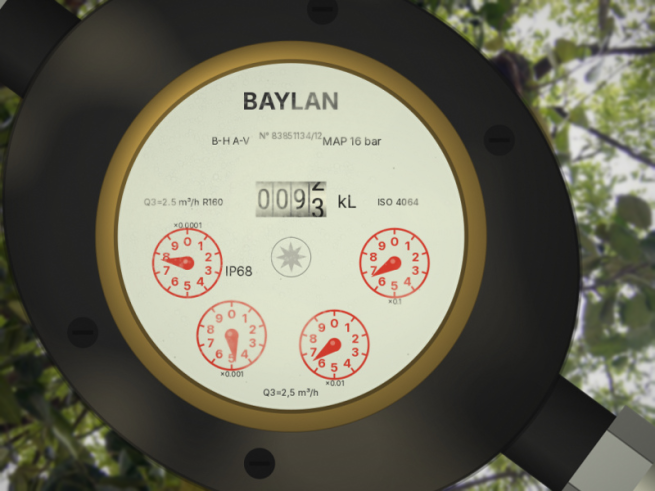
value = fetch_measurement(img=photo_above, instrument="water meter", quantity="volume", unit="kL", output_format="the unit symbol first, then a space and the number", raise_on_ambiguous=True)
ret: kL 92.6647
